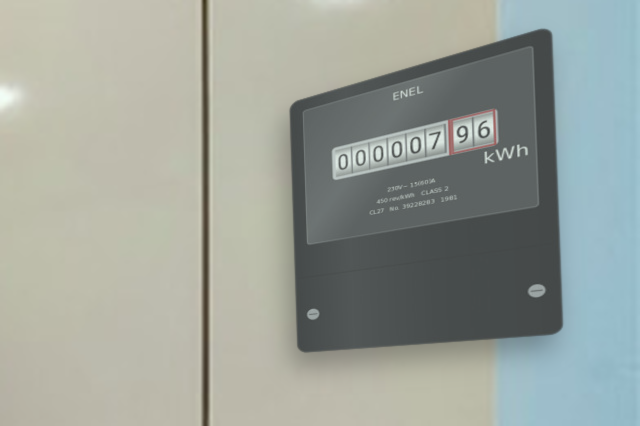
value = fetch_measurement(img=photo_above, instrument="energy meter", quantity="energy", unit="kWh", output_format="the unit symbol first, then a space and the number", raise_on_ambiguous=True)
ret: kWh 7.96
